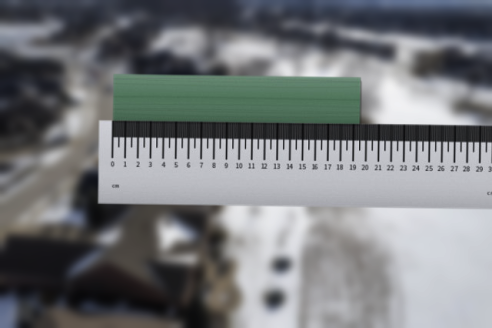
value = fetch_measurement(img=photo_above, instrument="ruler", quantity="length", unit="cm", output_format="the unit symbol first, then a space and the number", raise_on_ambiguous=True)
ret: cm 19.5
